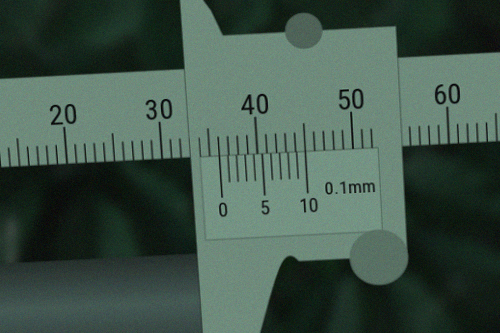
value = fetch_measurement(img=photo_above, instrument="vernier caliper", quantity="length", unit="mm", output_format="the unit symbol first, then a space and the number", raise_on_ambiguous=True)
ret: mm 36.0
